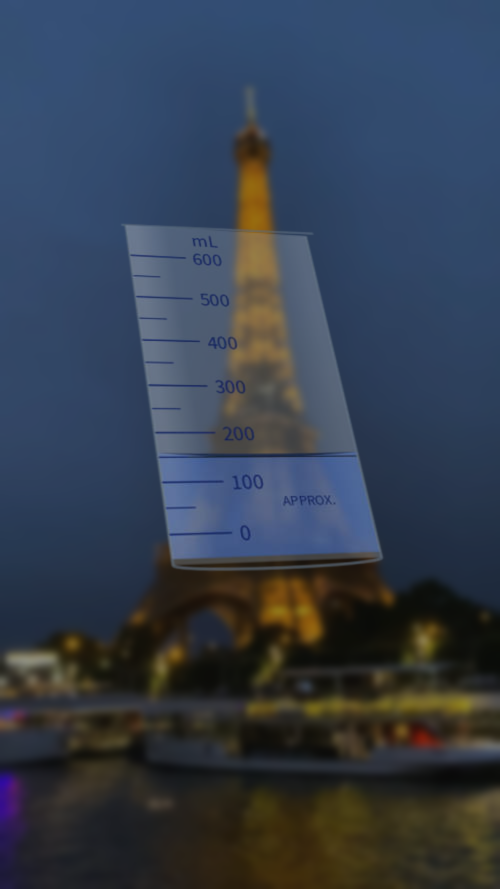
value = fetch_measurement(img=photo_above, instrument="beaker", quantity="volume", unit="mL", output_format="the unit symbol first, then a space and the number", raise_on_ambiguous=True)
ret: mL 150
